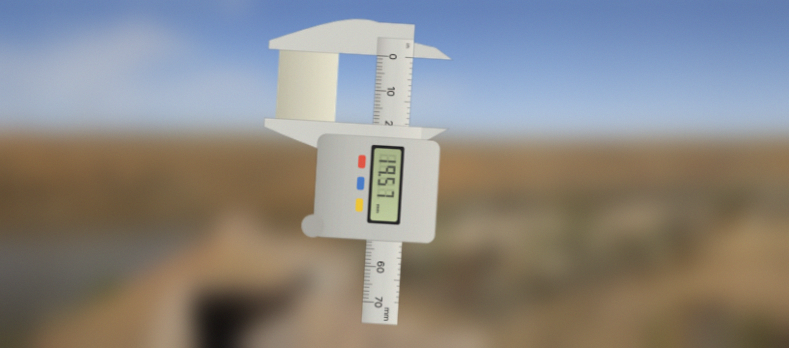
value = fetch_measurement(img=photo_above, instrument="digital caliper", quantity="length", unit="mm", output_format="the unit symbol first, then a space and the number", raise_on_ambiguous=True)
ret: mm 19.57
